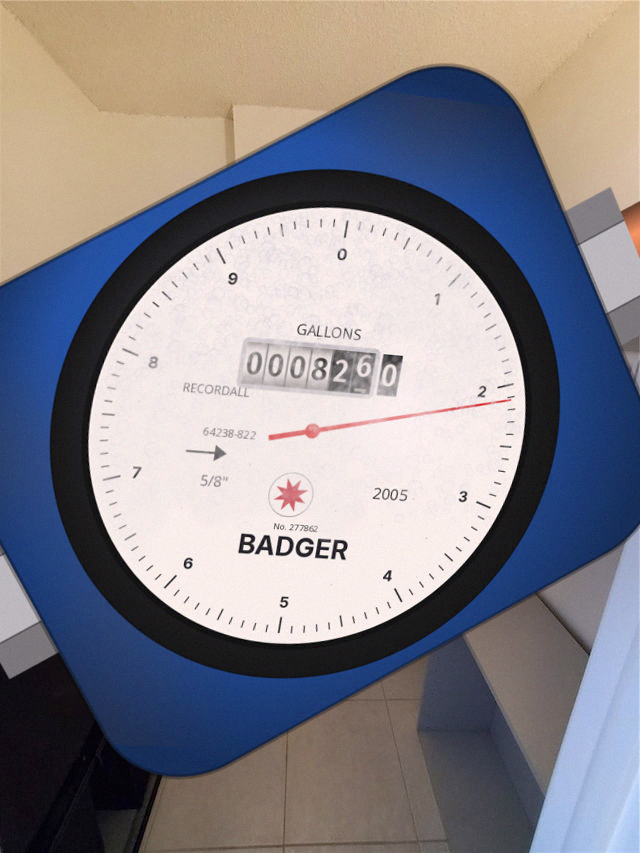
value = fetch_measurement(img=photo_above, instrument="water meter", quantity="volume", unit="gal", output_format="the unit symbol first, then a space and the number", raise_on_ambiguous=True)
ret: gal 8262.1
